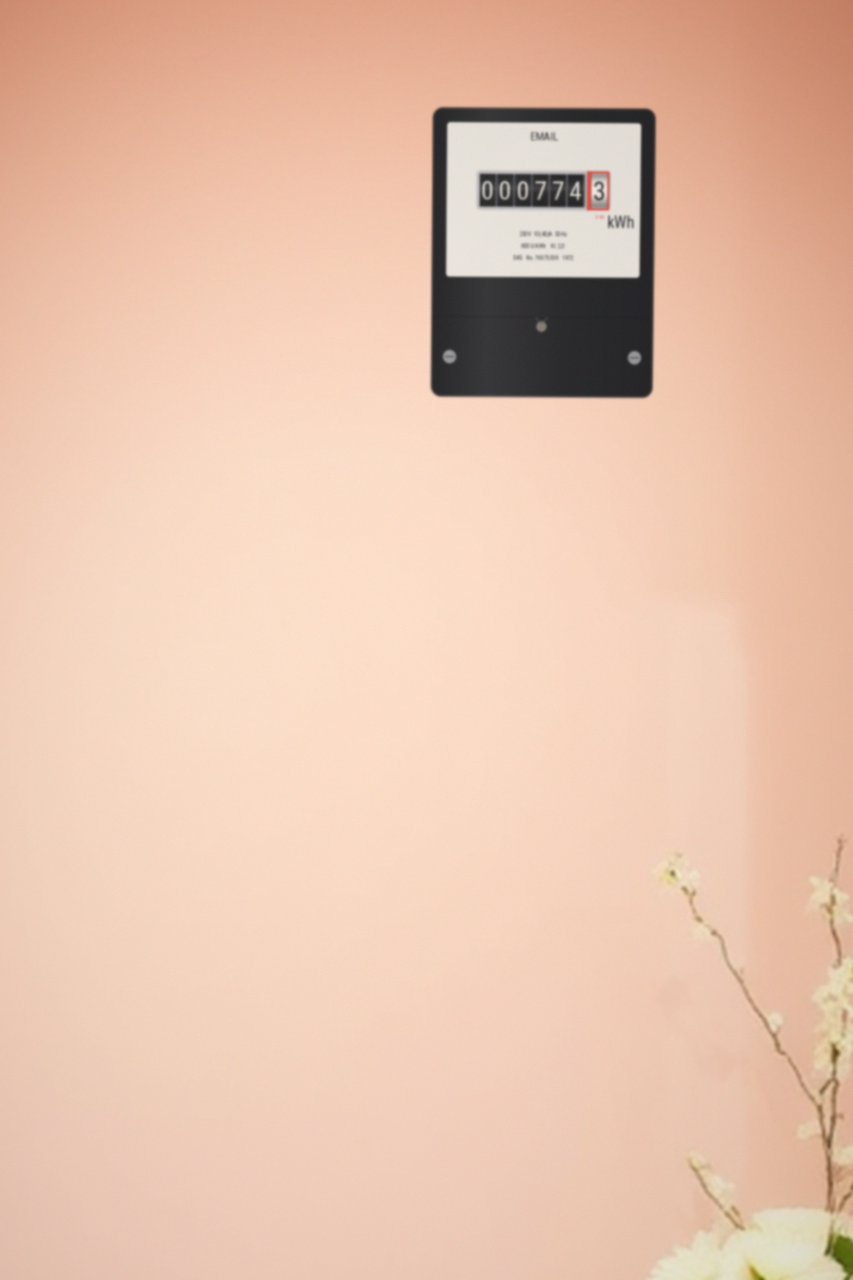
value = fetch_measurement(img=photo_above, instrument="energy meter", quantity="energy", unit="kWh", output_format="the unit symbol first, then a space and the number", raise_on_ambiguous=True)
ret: kWh 774.3
